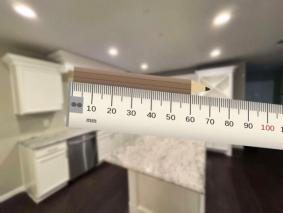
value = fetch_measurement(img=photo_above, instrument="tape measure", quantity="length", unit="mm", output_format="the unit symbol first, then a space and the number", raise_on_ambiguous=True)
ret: mm 70
